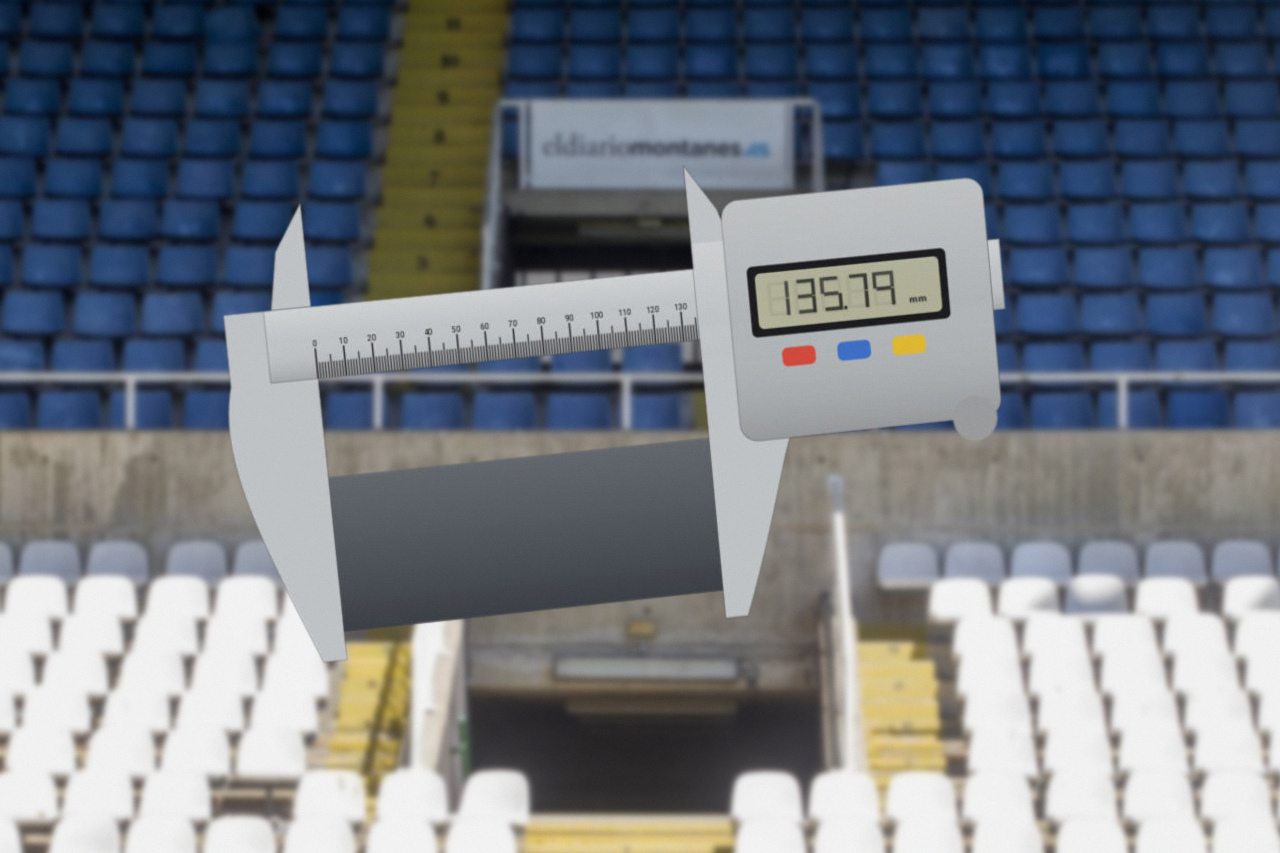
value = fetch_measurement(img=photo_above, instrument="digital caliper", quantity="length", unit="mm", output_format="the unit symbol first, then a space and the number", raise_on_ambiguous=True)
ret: mm 135.79
